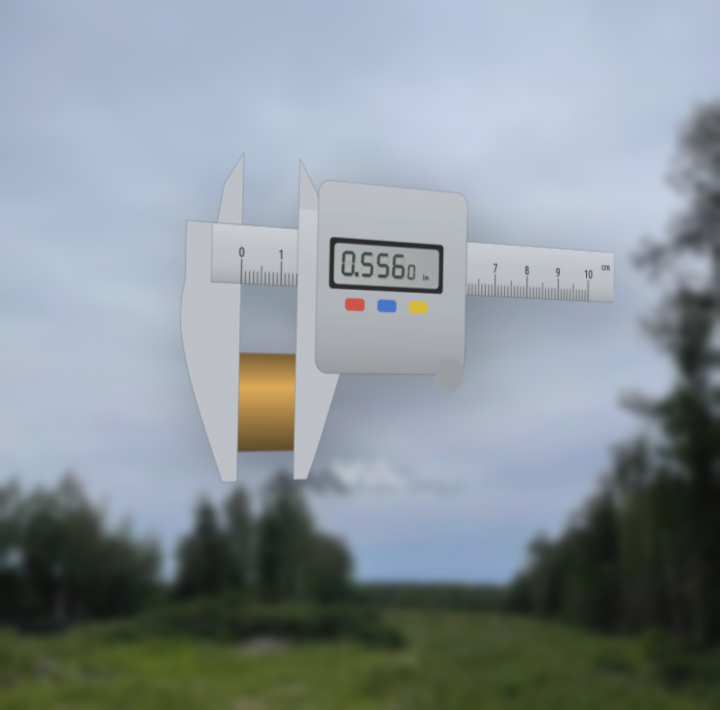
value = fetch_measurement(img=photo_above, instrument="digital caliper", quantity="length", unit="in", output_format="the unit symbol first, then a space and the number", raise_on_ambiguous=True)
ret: in 0.5560
